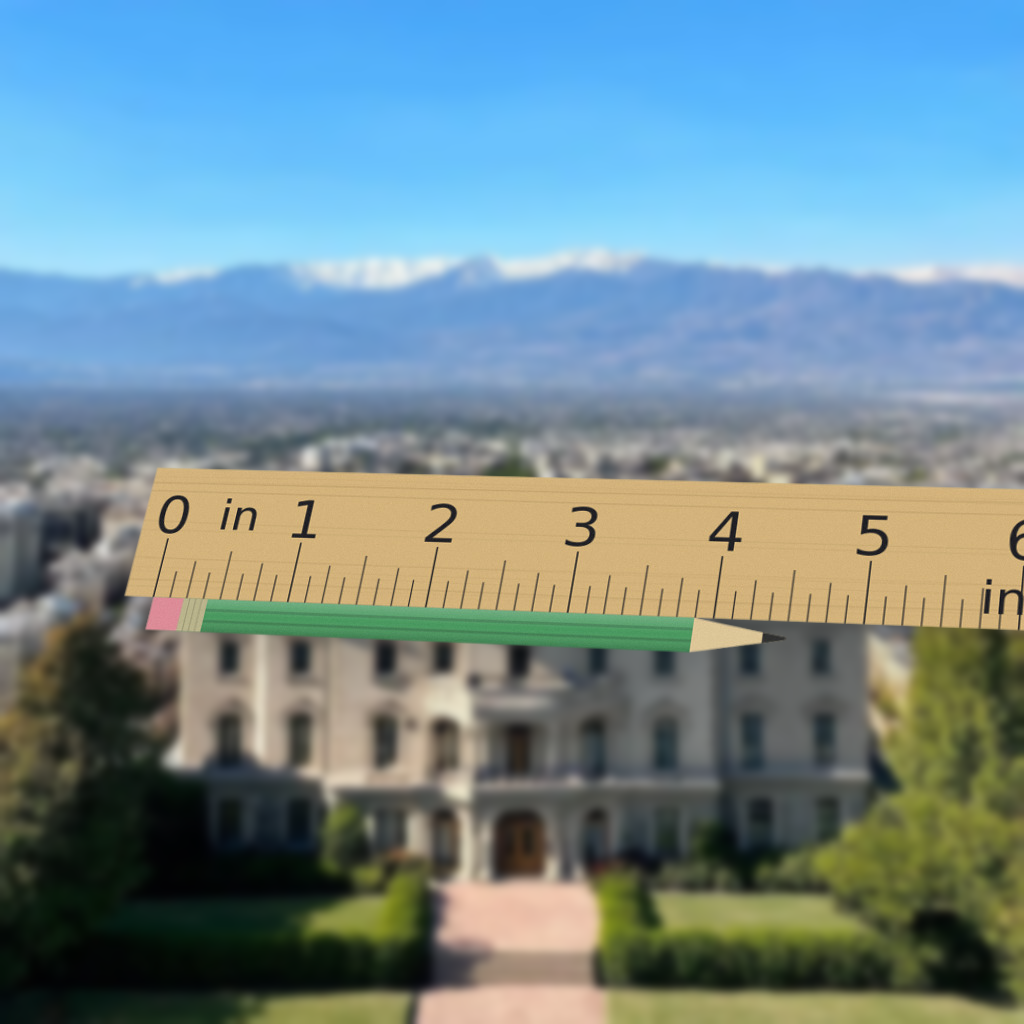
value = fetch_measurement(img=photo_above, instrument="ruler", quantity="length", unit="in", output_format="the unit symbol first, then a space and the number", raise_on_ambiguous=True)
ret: in 4.5
